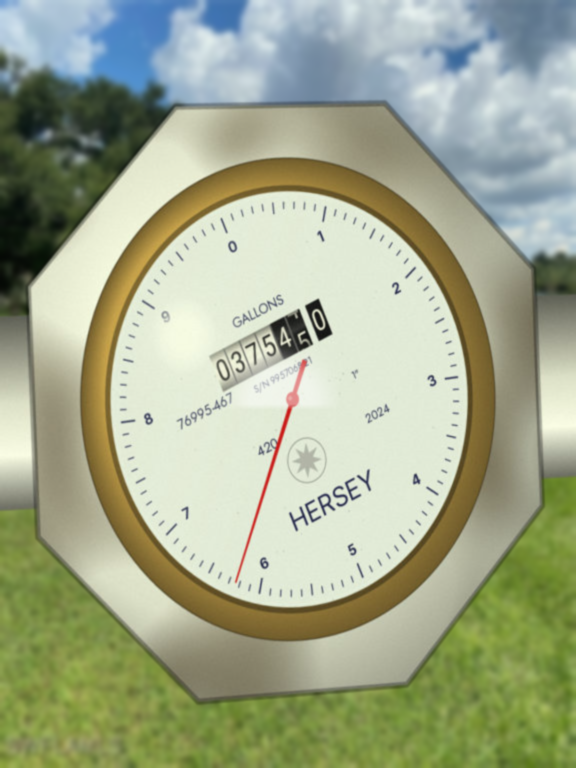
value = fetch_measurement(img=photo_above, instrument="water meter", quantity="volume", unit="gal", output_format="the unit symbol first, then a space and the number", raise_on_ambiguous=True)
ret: gal 375446.2
